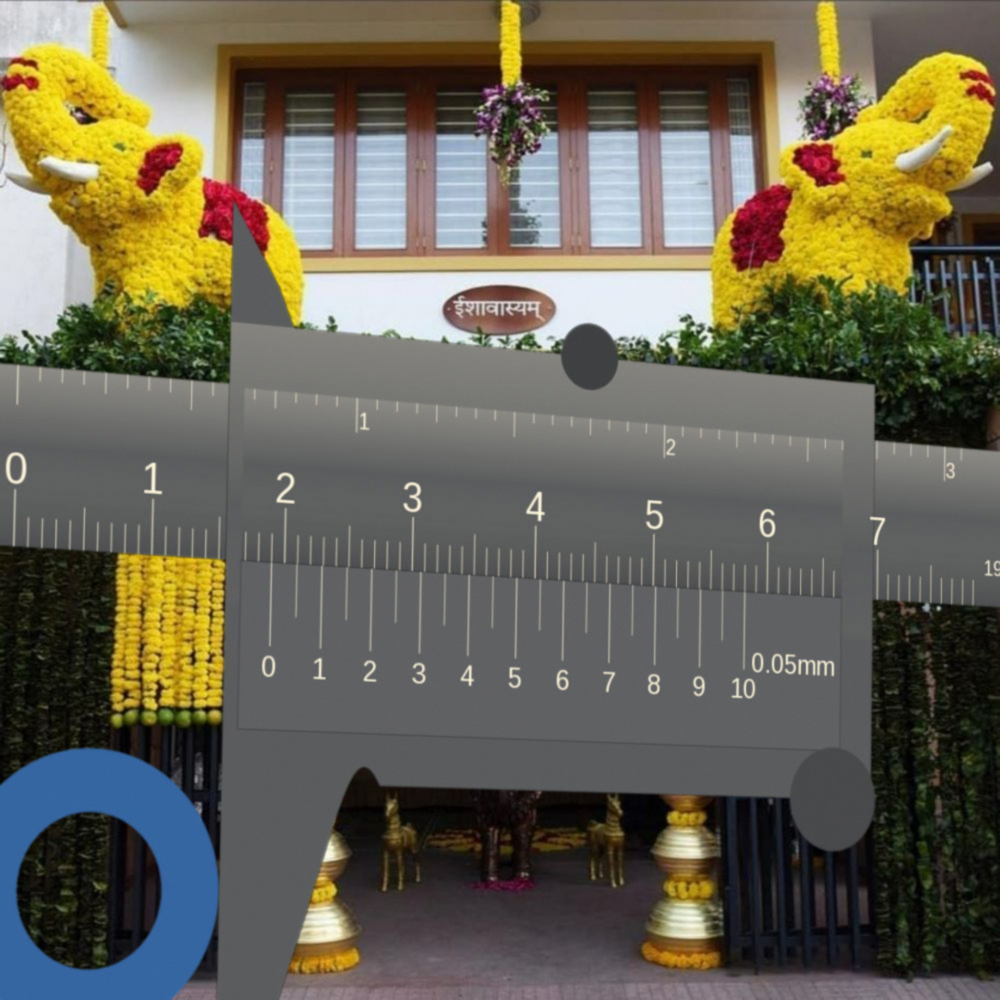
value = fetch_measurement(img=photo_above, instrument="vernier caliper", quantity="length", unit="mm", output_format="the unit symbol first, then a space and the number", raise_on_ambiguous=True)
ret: mm 19.0
